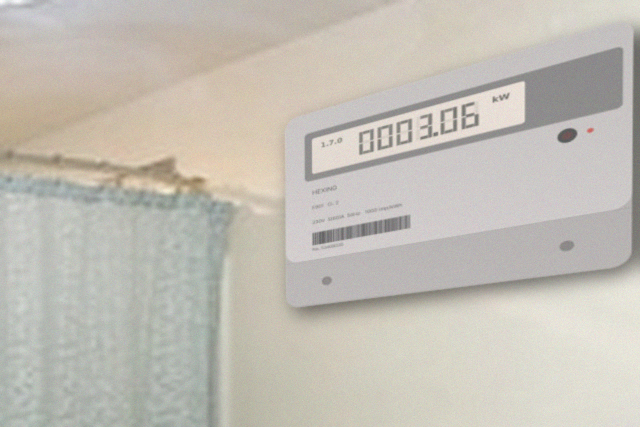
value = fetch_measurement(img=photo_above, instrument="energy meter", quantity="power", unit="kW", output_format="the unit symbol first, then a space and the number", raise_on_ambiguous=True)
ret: kW 3.06
